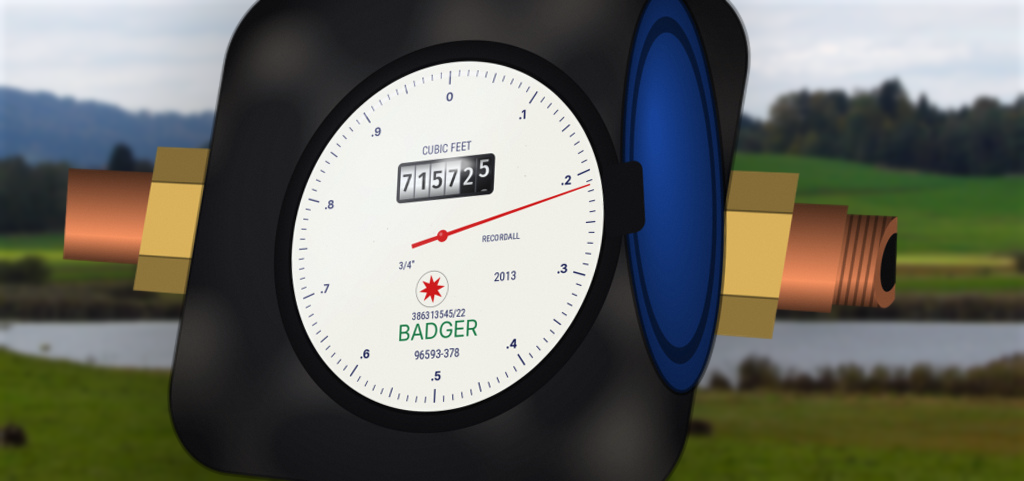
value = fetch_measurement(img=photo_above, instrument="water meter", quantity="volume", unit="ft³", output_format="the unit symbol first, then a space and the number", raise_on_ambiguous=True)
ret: ft³ 715725.21
